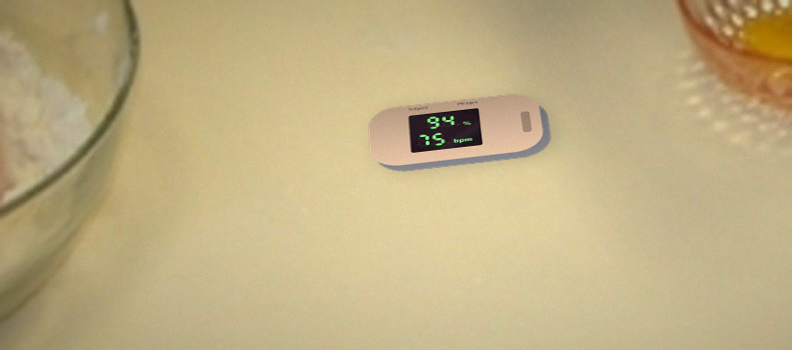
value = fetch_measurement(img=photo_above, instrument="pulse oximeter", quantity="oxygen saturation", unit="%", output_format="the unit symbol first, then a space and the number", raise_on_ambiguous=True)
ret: % 94
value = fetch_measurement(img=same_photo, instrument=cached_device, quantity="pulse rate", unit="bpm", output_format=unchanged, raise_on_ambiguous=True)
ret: bpm 75
